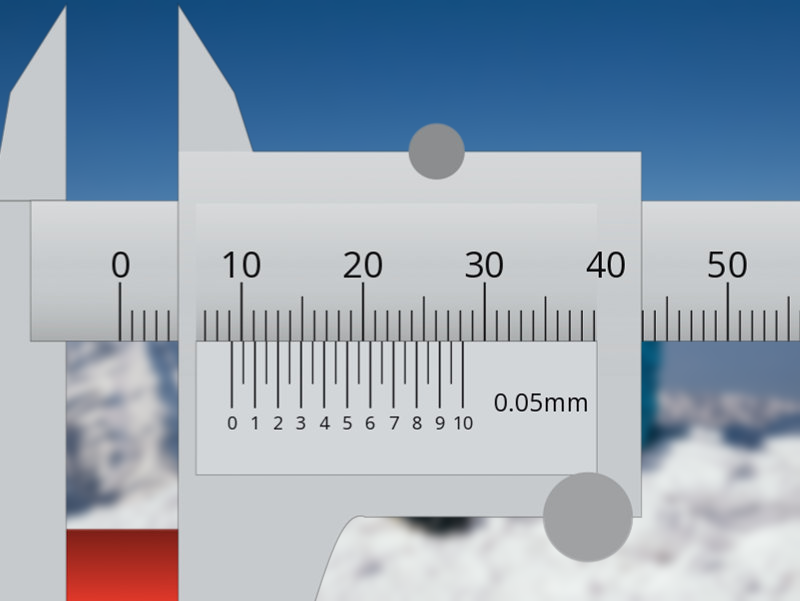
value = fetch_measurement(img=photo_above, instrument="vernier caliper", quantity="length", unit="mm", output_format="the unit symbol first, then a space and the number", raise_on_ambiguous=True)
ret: mm 9.2
